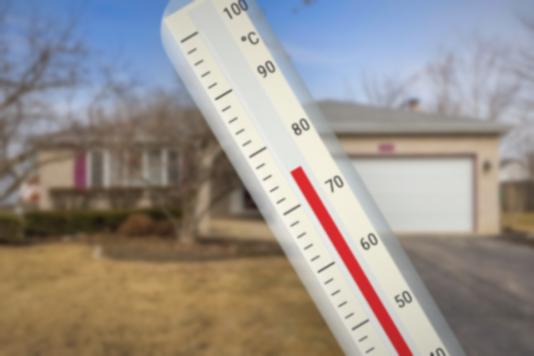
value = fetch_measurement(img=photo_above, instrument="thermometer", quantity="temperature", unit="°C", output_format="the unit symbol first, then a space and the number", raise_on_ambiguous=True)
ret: °C 75
